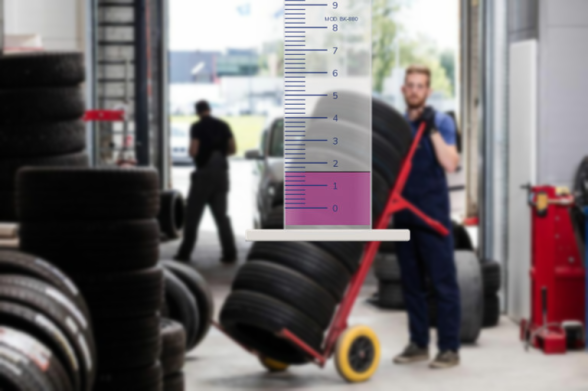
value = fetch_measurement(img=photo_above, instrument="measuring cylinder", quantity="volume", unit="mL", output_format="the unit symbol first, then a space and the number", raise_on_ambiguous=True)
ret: mL 1.6
